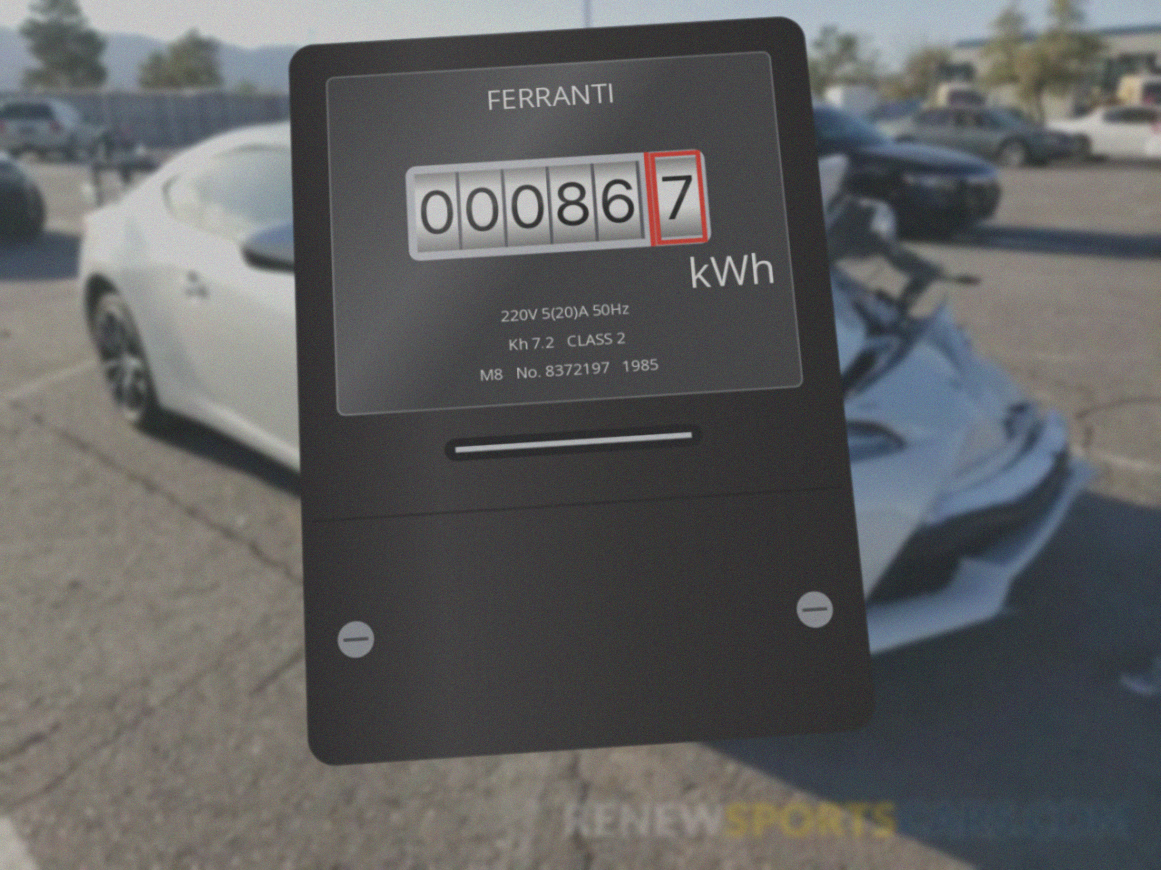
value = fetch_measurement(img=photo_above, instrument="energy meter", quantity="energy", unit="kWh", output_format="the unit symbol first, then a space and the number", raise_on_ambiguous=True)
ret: kWh 86.7
